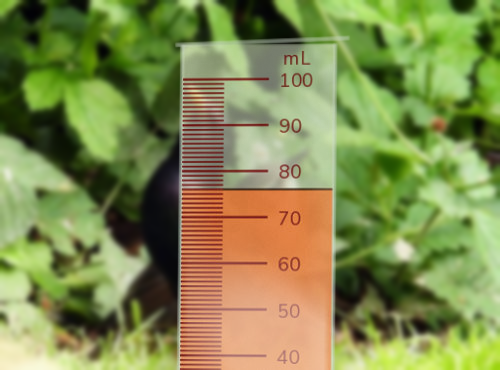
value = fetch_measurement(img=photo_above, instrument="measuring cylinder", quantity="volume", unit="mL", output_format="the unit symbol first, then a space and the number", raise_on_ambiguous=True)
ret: mL 76
